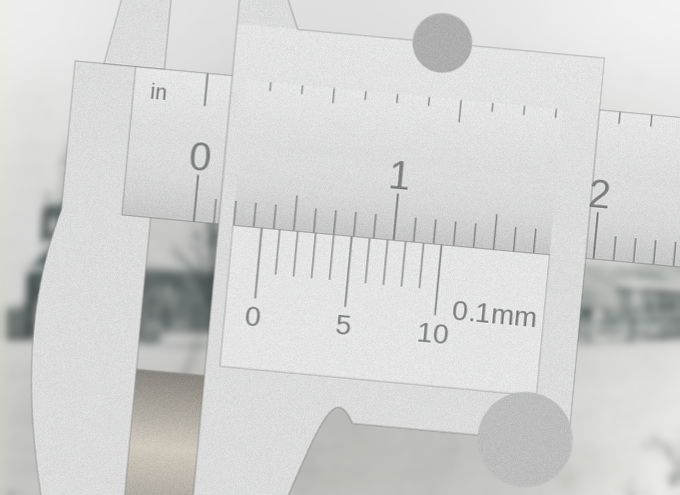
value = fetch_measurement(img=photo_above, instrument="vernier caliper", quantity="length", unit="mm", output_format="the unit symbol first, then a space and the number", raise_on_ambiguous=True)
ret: mm 3.4
